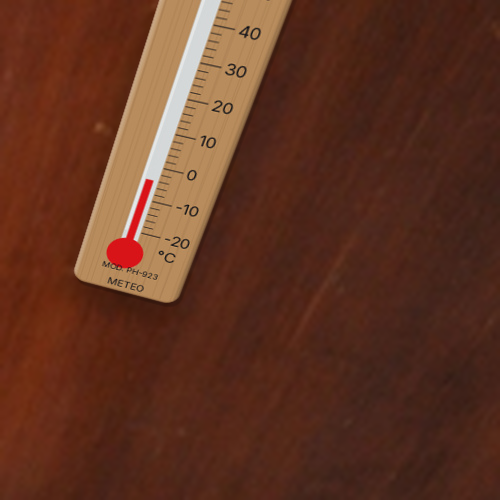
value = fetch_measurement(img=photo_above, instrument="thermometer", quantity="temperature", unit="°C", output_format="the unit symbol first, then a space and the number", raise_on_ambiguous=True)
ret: °C -4
